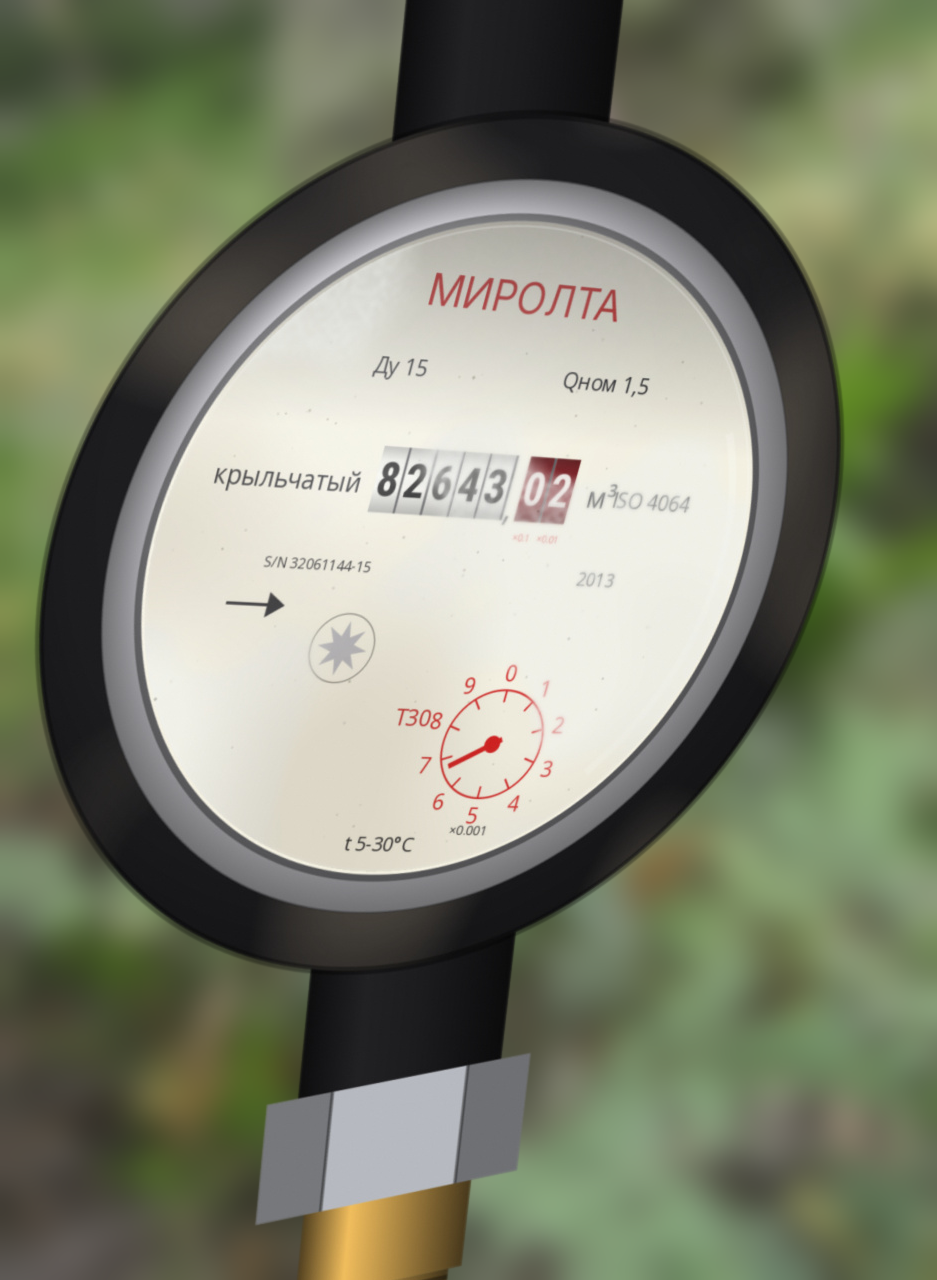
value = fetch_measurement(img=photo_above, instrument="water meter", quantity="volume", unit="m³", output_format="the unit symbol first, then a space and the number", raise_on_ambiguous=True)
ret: m³ 82643.026
